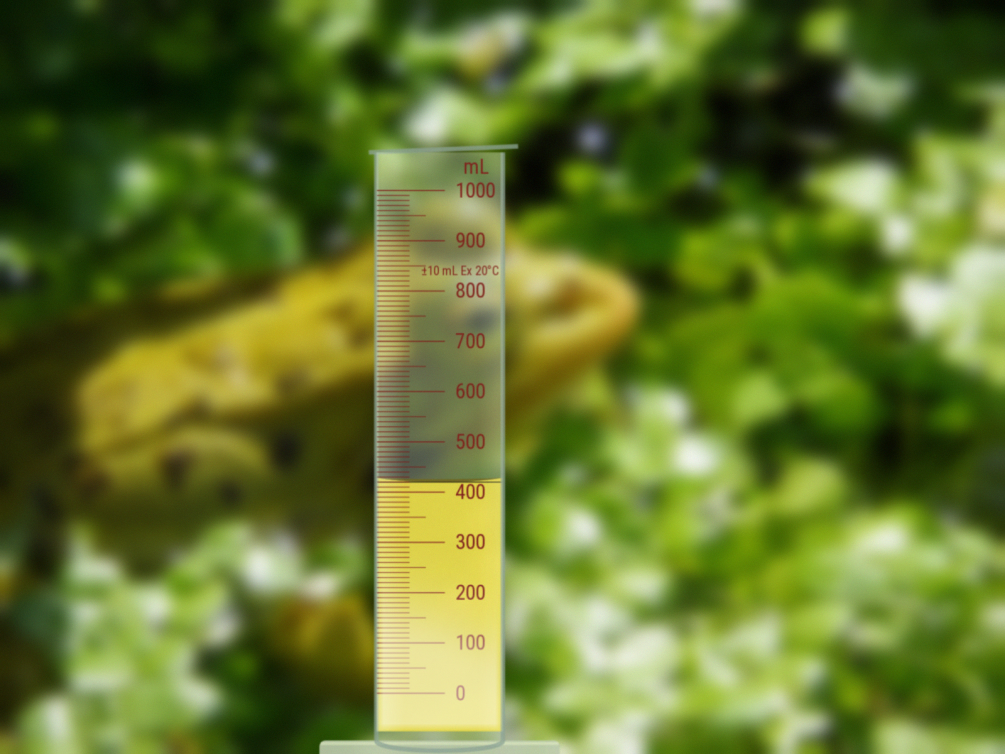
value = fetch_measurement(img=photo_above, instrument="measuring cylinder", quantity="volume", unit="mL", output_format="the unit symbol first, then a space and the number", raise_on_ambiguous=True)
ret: mL 420
